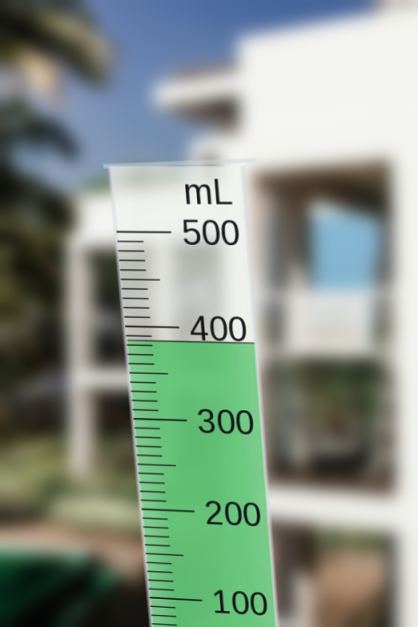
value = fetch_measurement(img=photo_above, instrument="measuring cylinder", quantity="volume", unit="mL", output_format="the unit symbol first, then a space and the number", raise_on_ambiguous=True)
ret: mL 385
